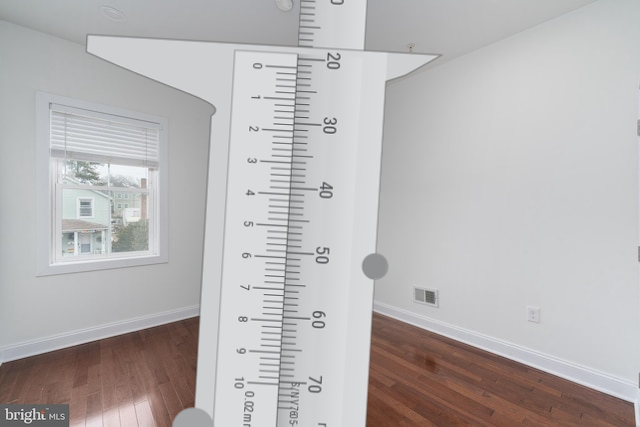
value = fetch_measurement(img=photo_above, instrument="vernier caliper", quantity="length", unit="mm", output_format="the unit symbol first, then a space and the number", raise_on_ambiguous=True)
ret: mm 21.4
